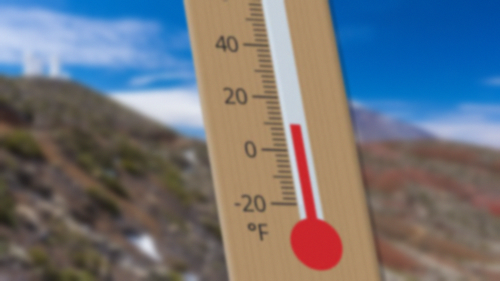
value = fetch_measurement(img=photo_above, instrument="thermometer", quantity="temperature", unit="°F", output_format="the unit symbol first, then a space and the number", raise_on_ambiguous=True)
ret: °F 10
